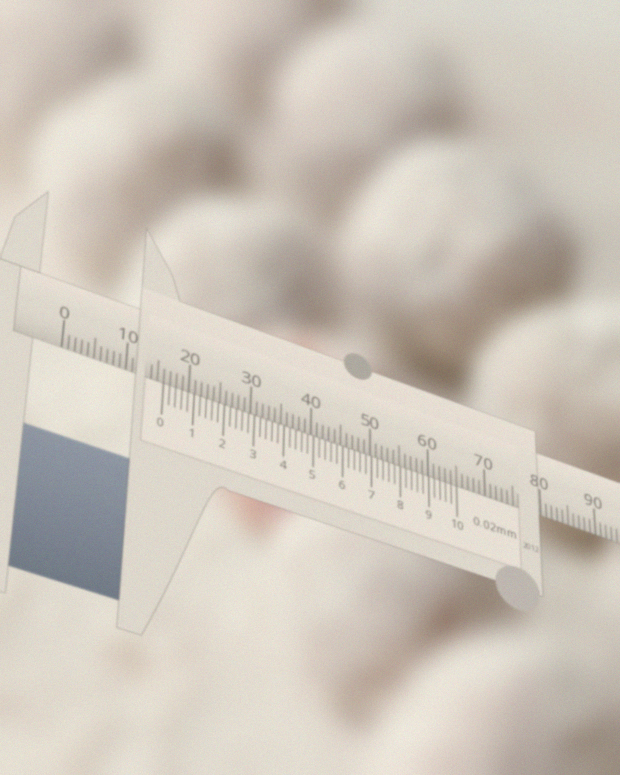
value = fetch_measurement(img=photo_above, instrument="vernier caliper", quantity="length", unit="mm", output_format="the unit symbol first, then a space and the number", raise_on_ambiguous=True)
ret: mm 16.0
